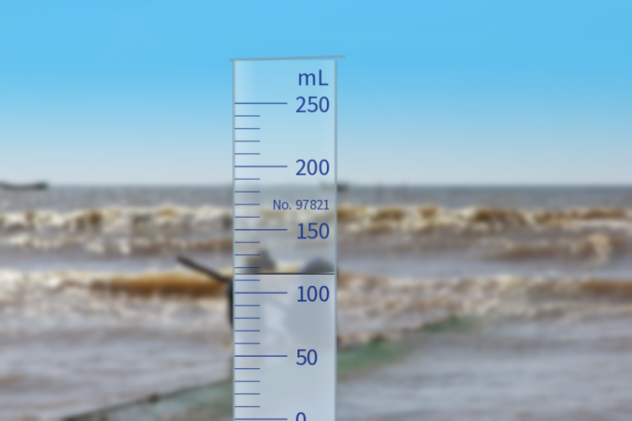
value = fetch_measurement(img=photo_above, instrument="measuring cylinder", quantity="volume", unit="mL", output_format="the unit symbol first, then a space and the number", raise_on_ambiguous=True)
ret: mL 115
